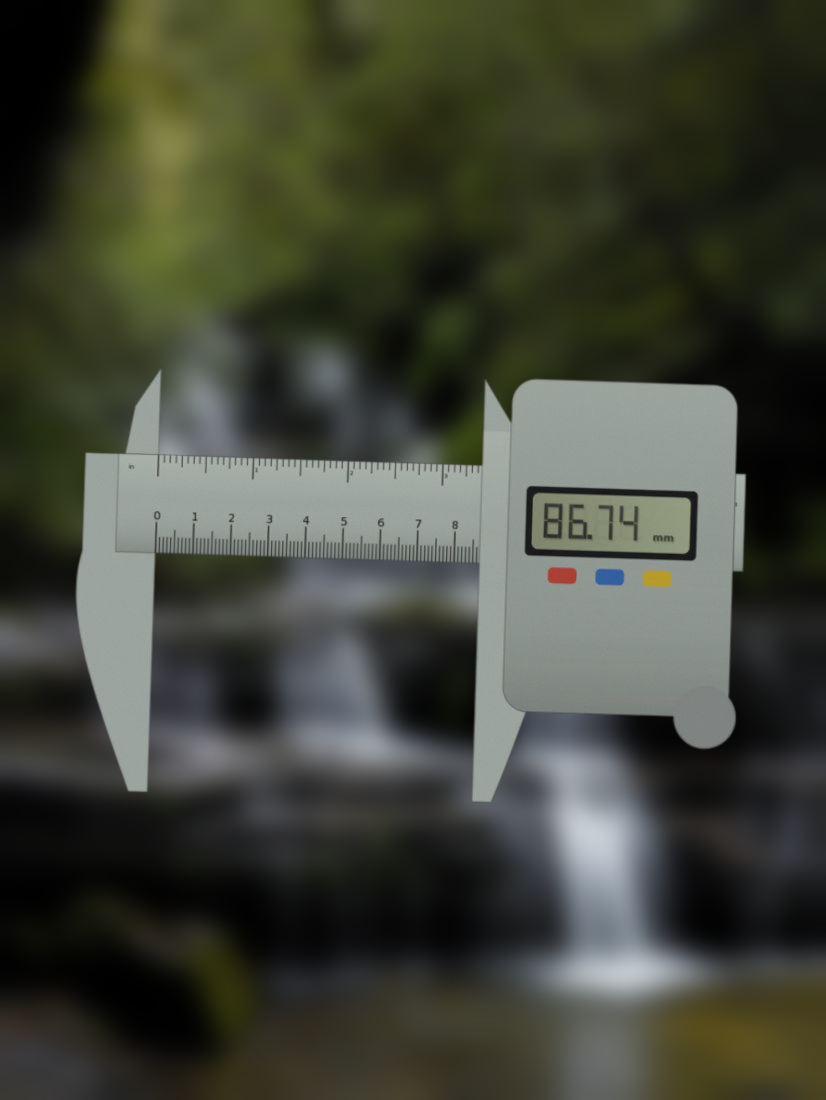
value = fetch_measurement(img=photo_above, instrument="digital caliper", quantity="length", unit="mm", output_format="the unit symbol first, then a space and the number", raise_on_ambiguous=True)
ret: mm 86.74
